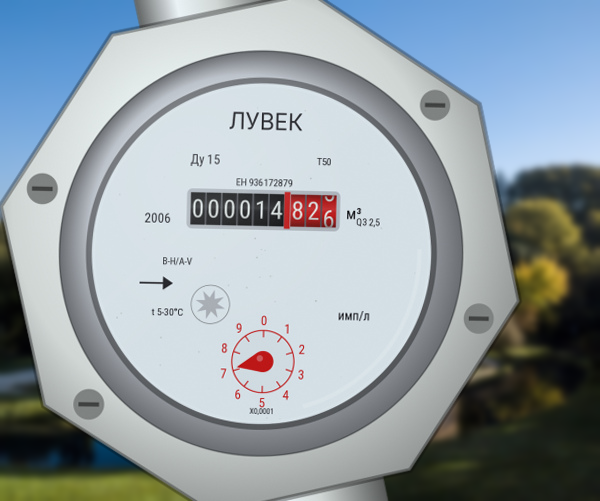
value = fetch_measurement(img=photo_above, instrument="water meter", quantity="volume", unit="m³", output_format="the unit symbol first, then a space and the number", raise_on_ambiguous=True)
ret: m³ 14.8257
